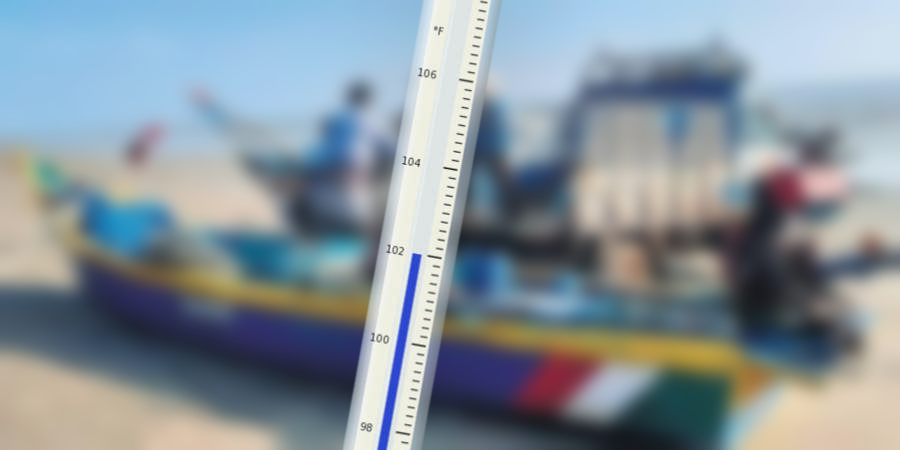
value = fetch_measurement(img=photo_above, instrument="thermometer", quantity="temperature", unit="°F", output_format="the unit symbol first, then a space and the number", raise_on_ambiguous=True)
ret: °F 102
